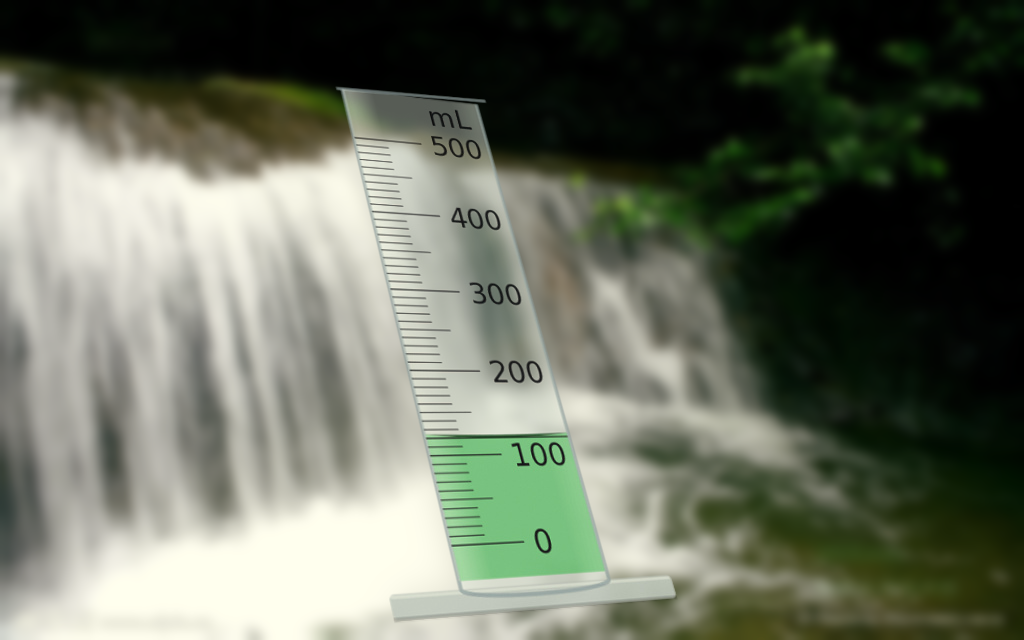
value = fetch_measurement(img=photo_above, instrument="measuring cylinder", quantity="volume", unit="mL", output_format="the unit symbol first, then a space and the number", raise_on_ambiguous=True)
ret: mL 120
